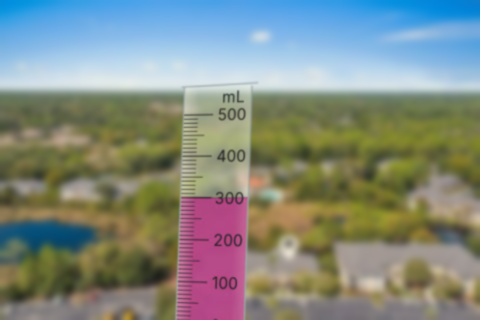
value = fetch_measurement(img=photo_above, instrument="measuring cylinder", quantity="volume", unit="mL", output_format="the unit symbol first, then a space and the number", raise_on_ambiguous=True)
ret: mL 300
